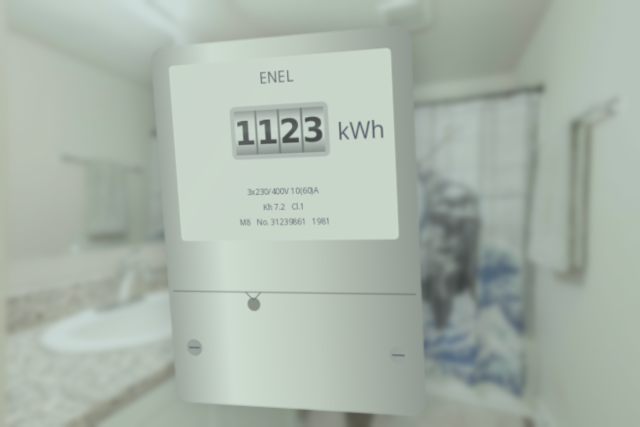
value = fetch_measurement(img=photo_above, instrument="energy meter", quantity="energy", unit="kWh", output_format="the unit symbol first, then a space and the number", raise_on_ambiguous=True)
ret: kWh 1123
